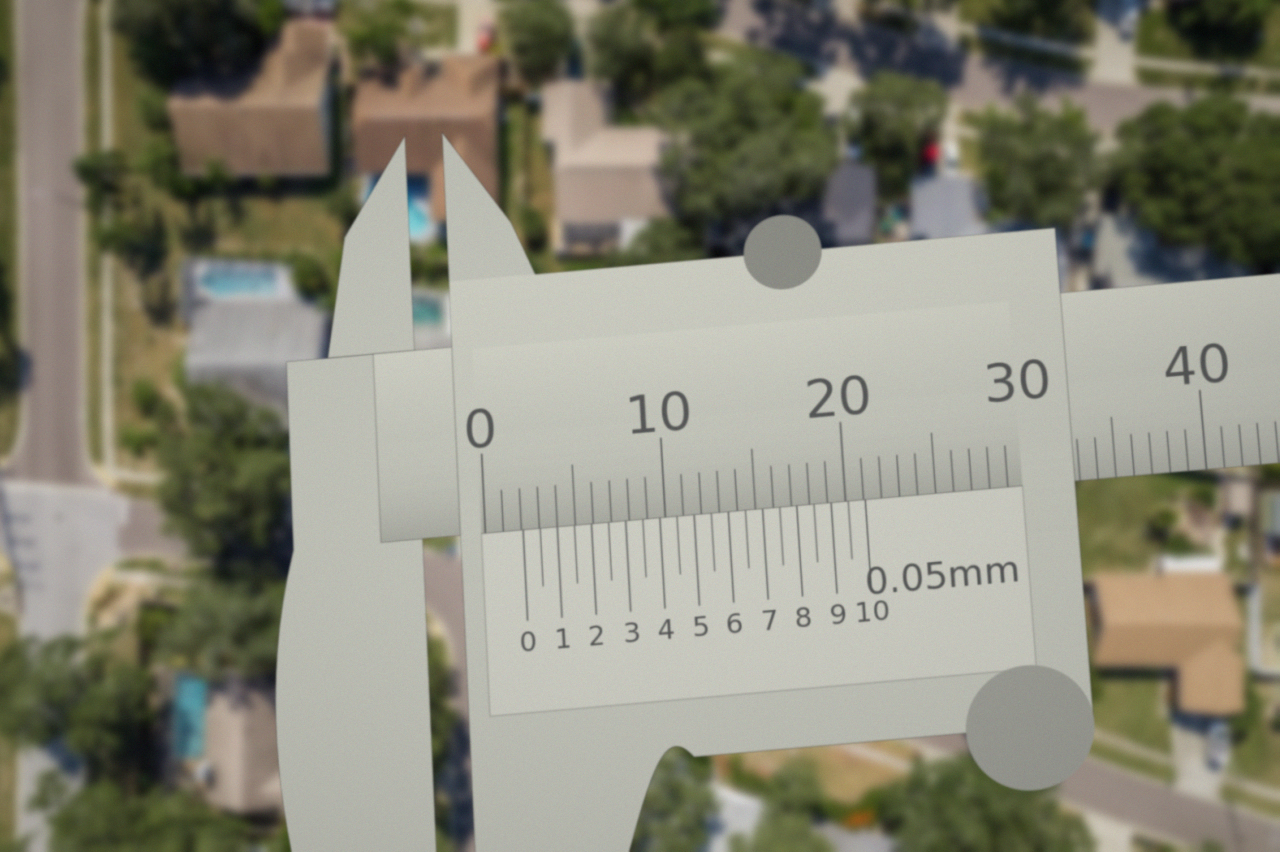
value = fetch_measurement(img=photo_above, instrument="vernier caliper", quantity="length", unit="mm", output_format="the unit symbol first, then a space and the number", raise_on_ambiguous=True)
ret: mm 2.1
